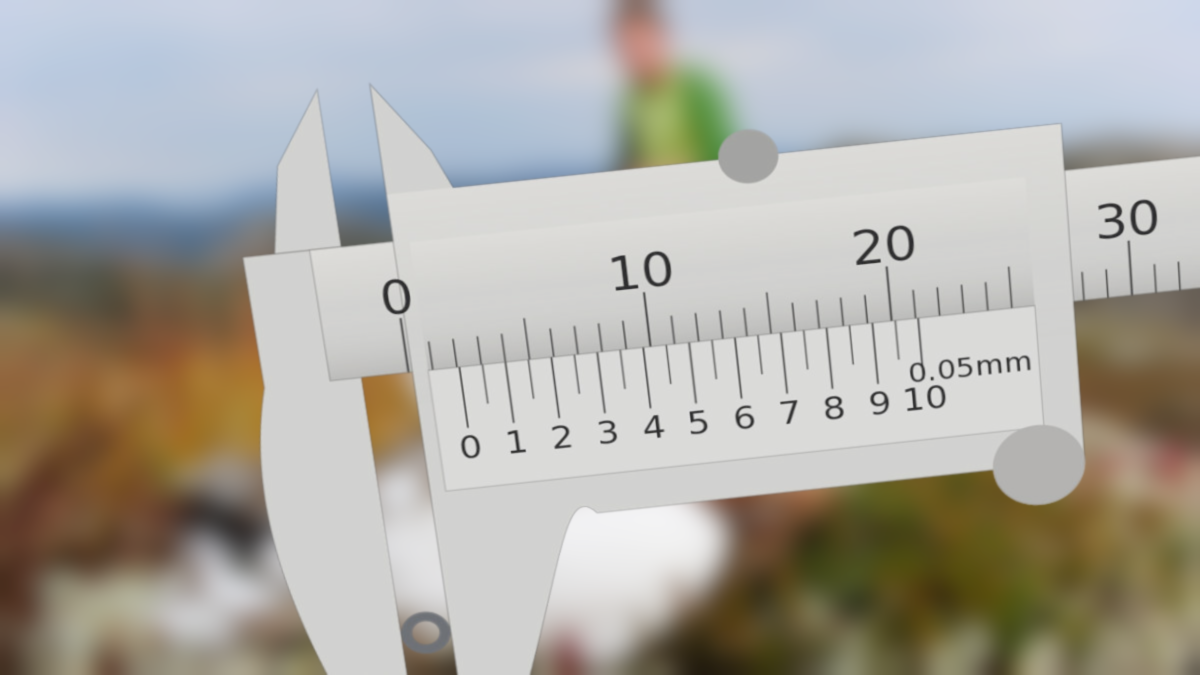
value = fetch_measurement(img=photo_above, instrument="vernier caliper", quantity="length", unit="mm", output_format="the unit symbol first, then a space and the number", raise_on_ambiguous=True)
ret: mm 2.1
